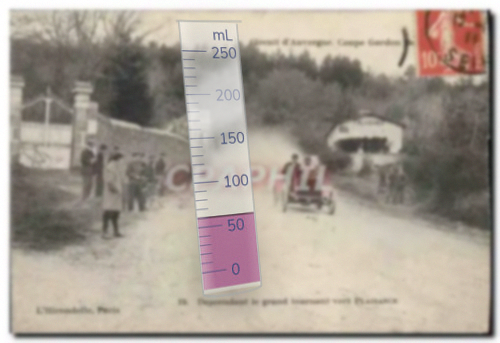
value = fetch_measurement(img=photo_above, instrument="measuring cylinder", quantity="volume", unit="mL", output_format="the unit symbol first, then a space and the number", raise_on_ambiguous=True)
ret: mL 60
